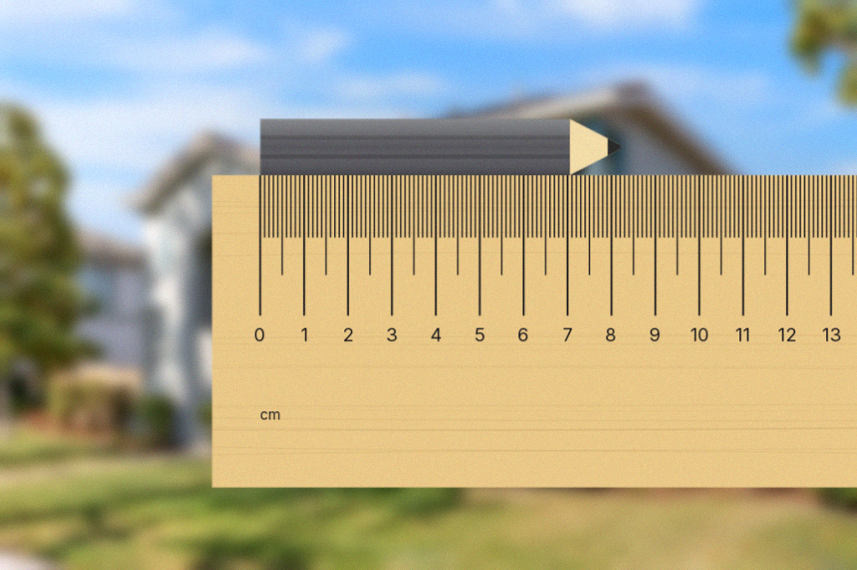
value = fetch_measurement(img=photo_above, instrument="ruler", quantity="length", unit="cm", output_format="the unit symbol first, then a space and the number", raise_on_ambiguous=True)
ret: cm 8.2
